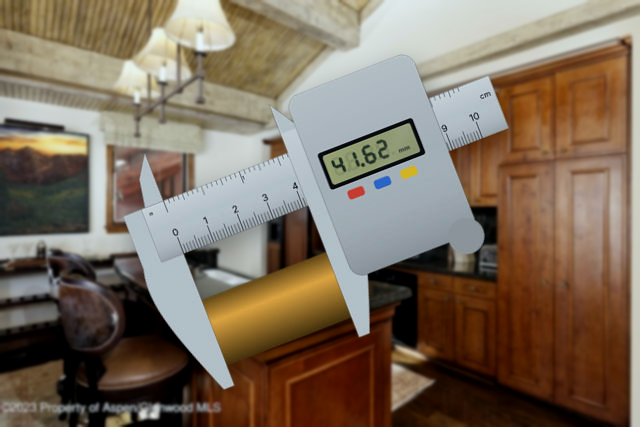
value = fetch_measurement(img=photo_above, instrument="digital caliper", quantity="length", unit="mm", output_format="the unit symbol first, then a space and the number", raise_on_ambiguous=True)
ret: mm 41.62
